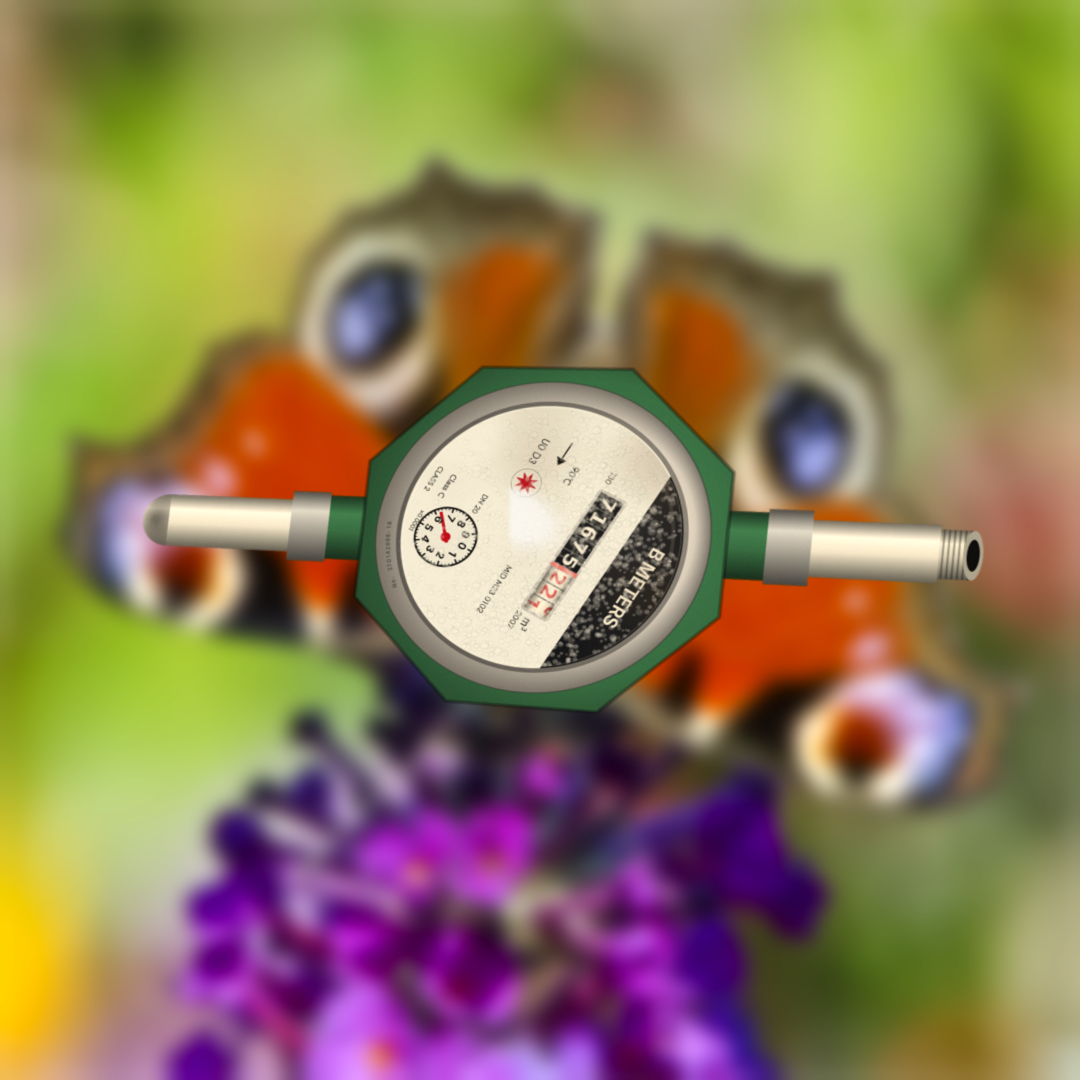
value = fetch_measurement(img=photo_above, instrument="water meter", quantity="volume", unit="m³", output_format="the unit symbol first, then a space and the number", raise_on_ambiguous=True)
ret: m³ 71675.2206
